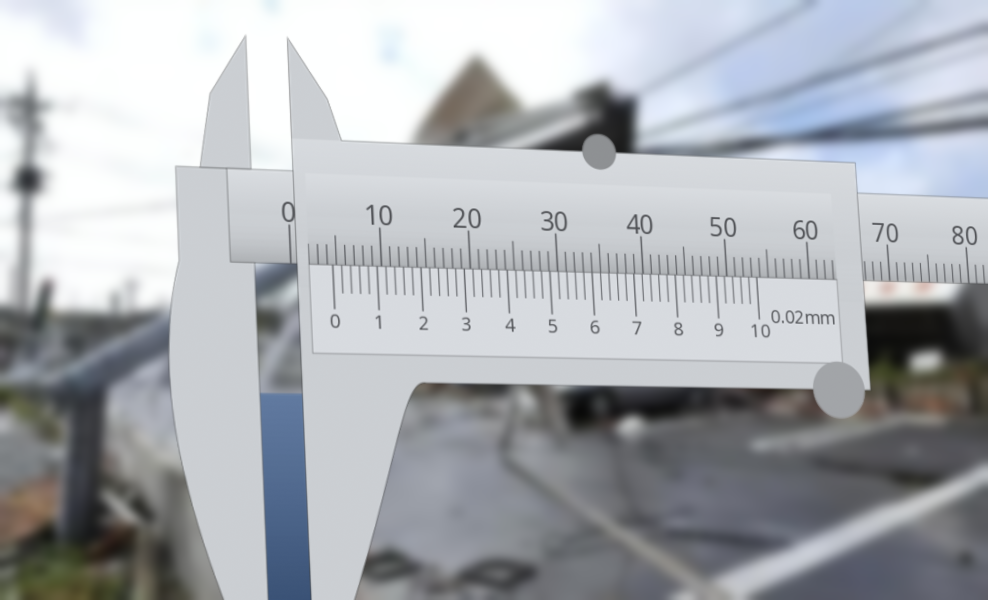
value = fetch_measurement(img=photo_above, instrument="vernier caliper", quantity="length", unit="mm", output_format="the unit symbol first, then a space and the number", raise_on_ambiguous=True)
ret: mm 4.6
